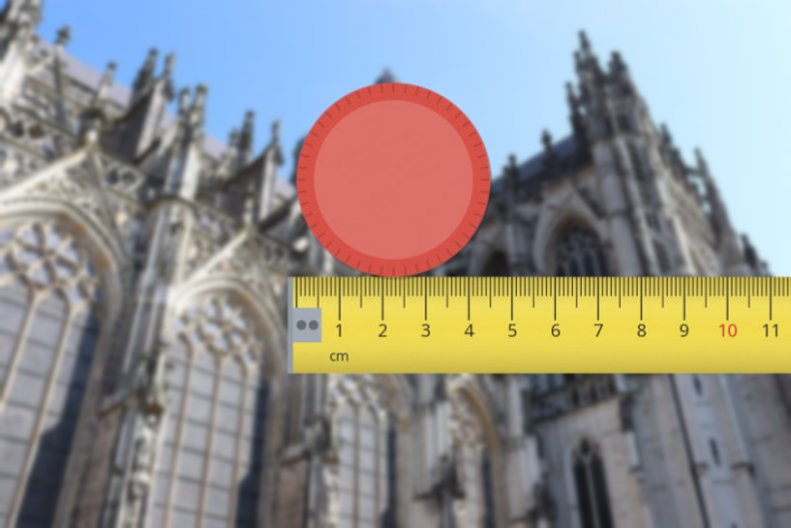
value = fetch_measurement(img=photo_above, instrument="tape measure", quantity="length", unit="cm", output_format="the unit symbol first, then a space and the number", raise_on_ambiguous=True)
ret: cm 4.5
